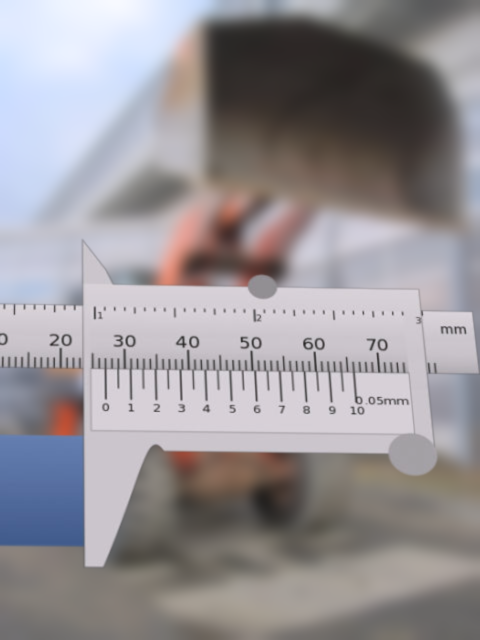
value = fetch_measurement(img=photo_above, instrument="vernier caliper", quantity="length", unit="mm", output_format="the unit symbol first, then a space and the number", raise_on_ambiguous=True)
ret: mm 27.0
